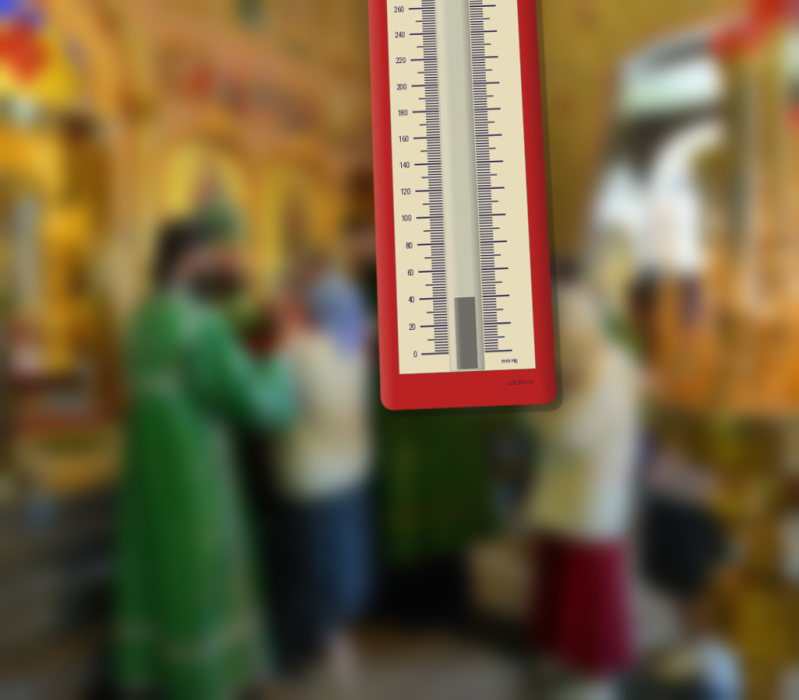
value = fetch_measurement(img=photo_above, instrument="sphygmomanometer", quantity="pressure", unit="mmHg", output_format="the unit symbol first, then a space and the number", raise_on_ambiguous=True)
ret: mmHg 40
